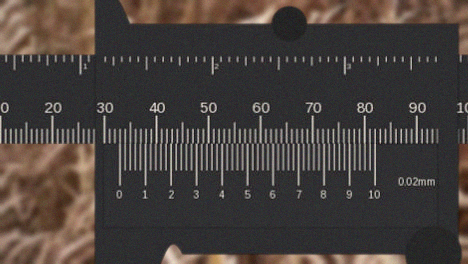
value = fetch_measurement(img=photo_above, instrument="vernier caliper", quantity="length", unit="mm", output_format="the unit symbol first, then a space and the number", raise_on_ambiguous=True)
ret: mm 33.0
